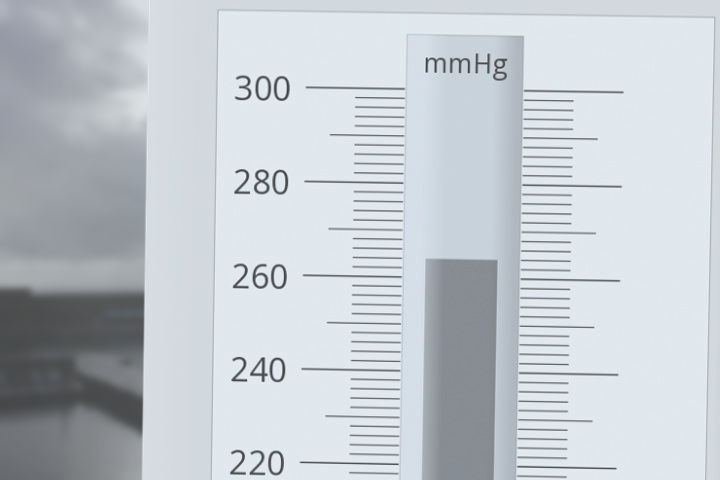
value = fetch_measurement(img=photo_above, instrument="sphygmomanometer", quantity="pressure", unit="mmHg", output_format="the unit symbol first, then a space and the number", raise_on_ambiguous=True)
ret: mmHg 264
